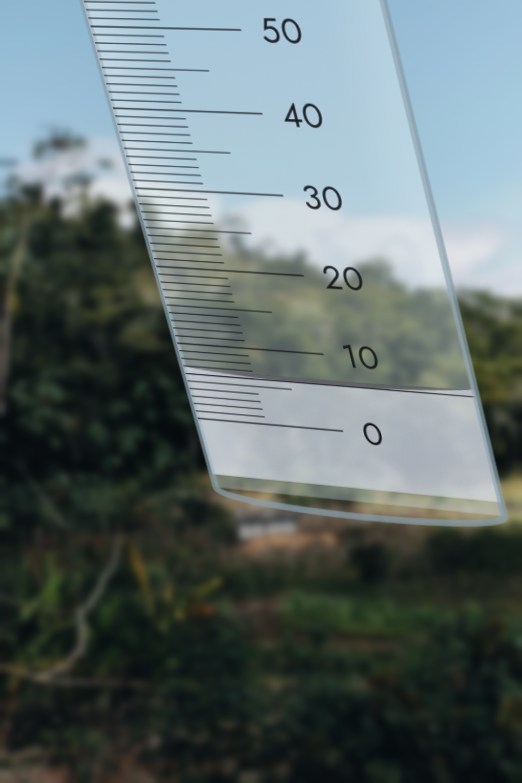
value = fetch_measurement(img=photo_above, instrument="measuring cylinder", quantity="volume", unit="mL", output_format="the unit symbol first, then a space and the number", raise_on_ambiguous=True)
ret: mL 6
